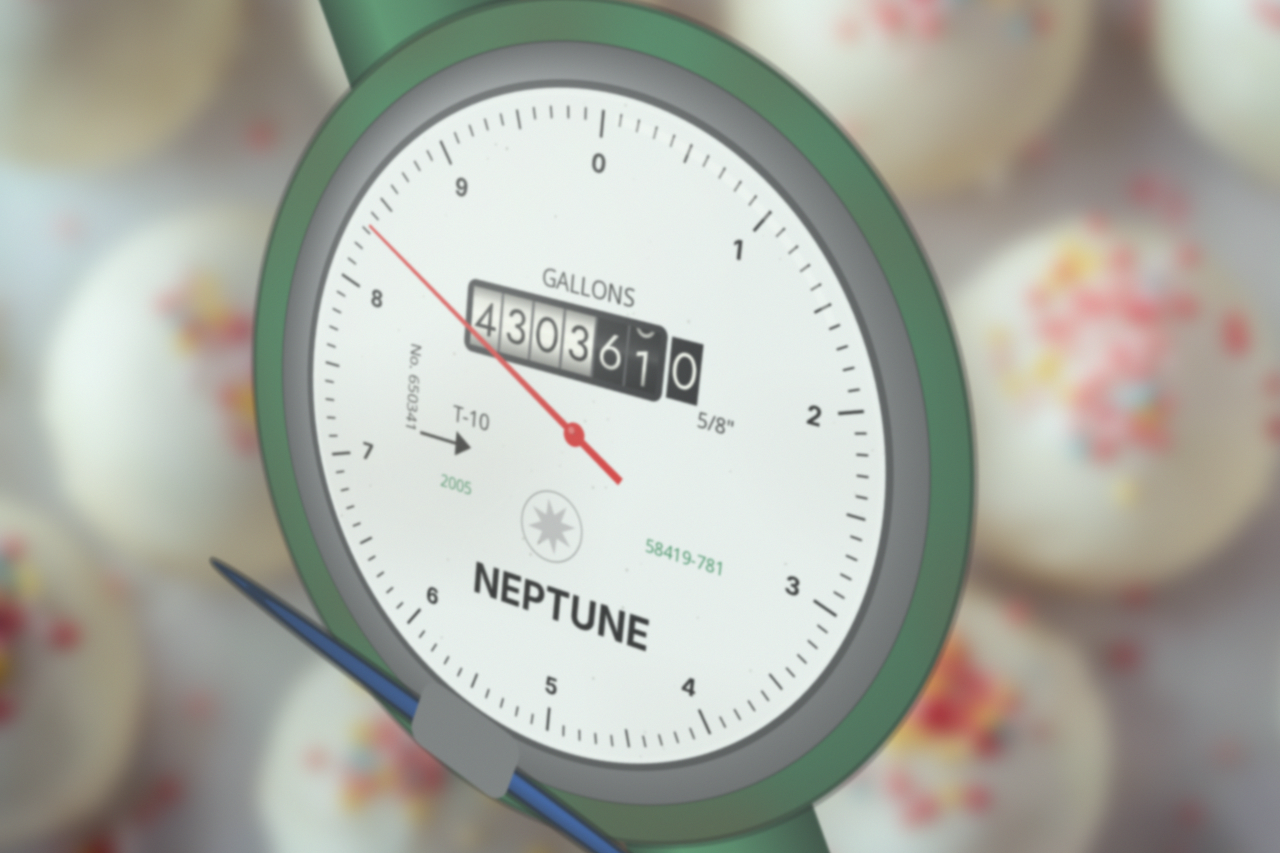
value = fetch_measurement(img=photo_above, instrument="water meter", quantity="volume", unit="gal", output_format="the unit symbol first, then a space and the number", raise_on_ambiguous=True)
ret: gal 4303608.3
